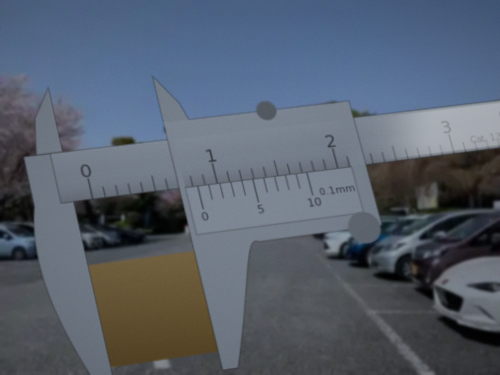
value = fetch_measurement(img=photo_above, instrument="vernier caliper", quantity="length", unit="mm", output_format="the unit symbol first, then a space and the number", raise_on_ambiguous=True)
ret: mm 8.4
